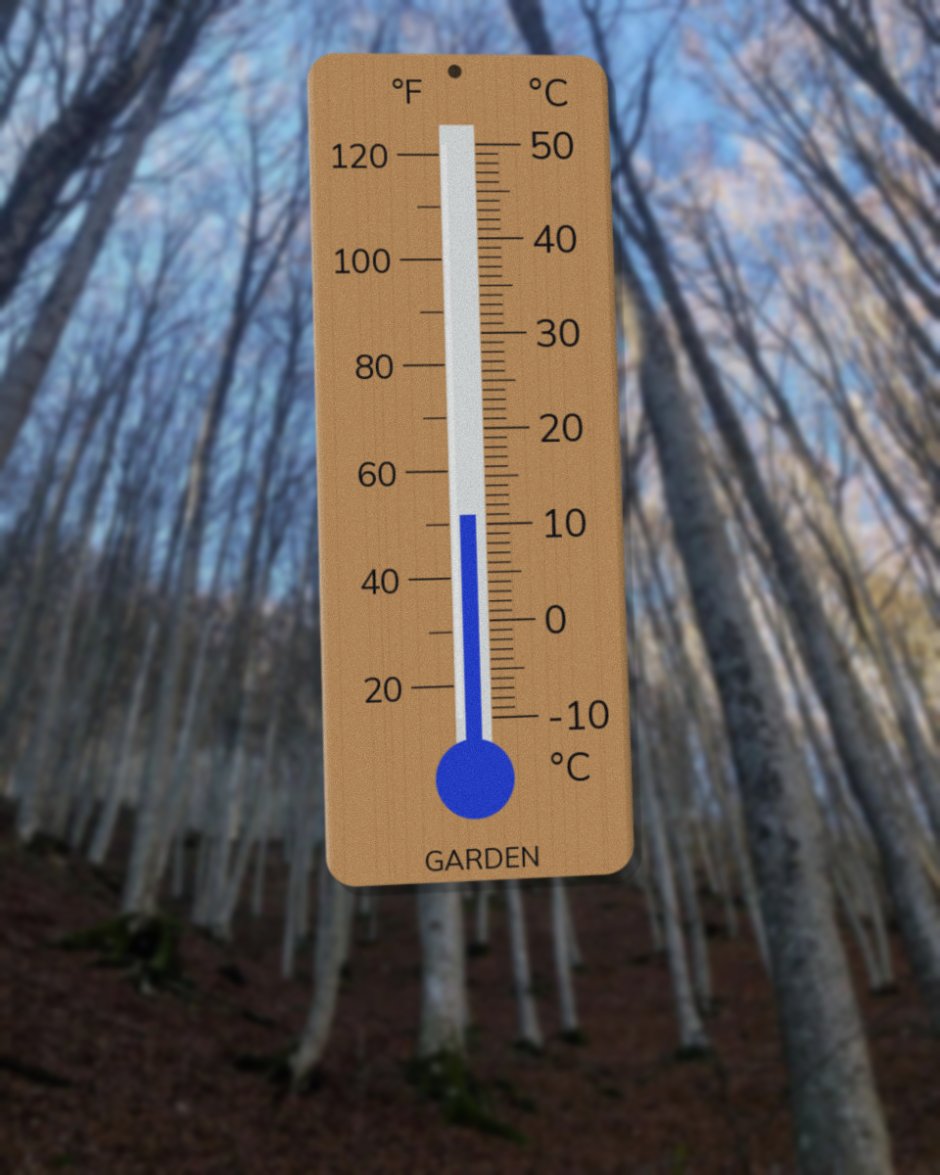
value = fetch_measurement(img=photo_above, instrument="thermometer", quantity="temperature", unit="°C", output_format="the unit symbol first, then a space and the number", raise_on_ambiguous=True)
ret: °C 11
